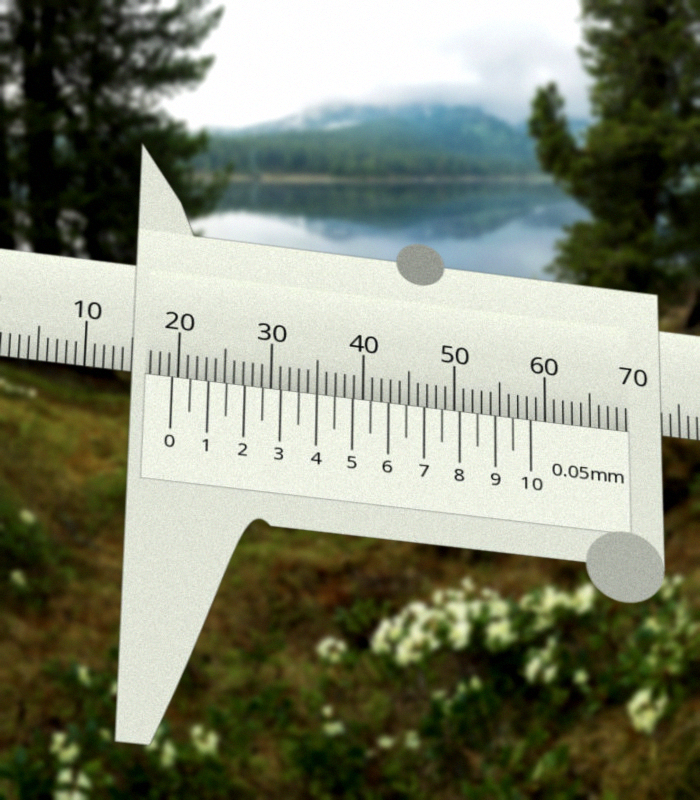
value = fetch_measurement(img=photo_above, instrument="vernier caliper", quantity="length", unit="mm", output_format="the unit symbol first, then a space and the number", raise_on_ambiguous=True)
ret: mm 19.4
